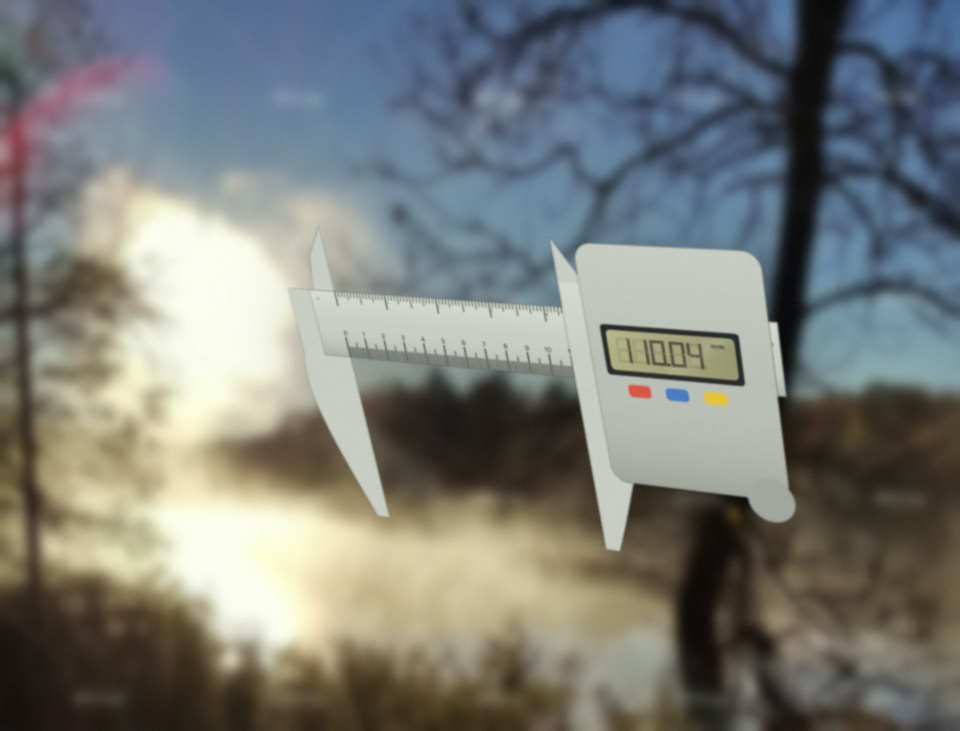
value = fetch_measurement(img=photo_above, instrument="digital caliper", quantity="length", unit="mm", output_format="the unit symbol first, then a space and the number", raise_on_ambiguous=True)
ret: mm 110.04
